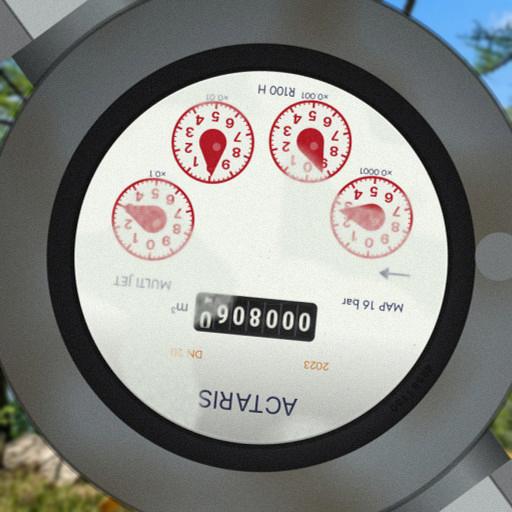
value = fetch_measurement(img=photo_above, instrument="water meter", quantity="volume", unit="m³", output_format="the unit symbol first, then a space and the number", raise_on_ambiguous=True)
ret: m³ 8060.2992
